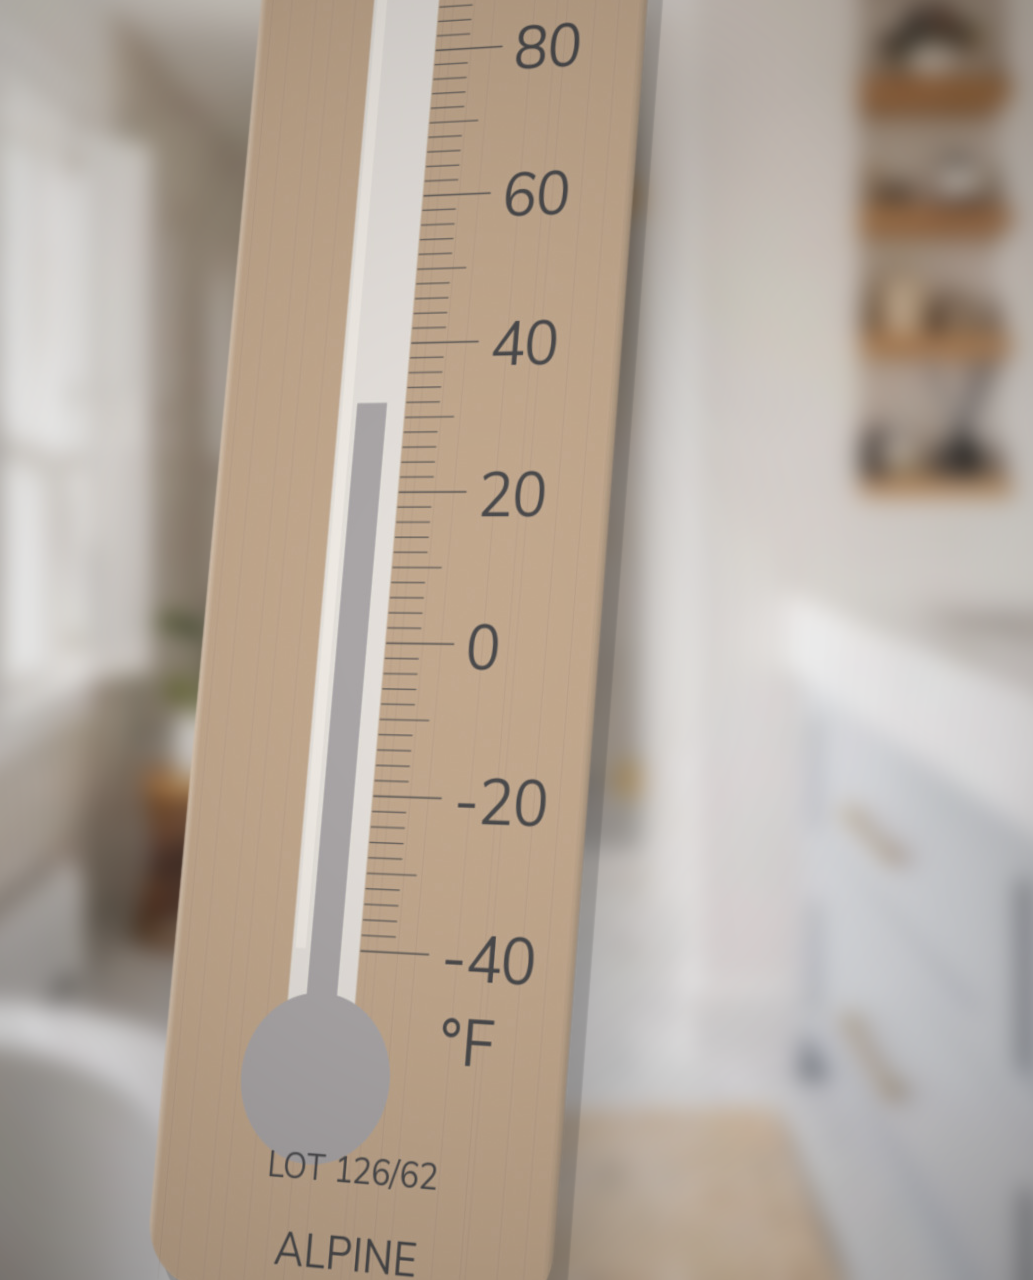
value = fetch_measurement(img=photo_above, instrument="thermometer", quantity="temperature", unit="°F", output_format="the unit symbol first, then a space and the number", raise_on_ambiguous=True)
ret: °F 32
